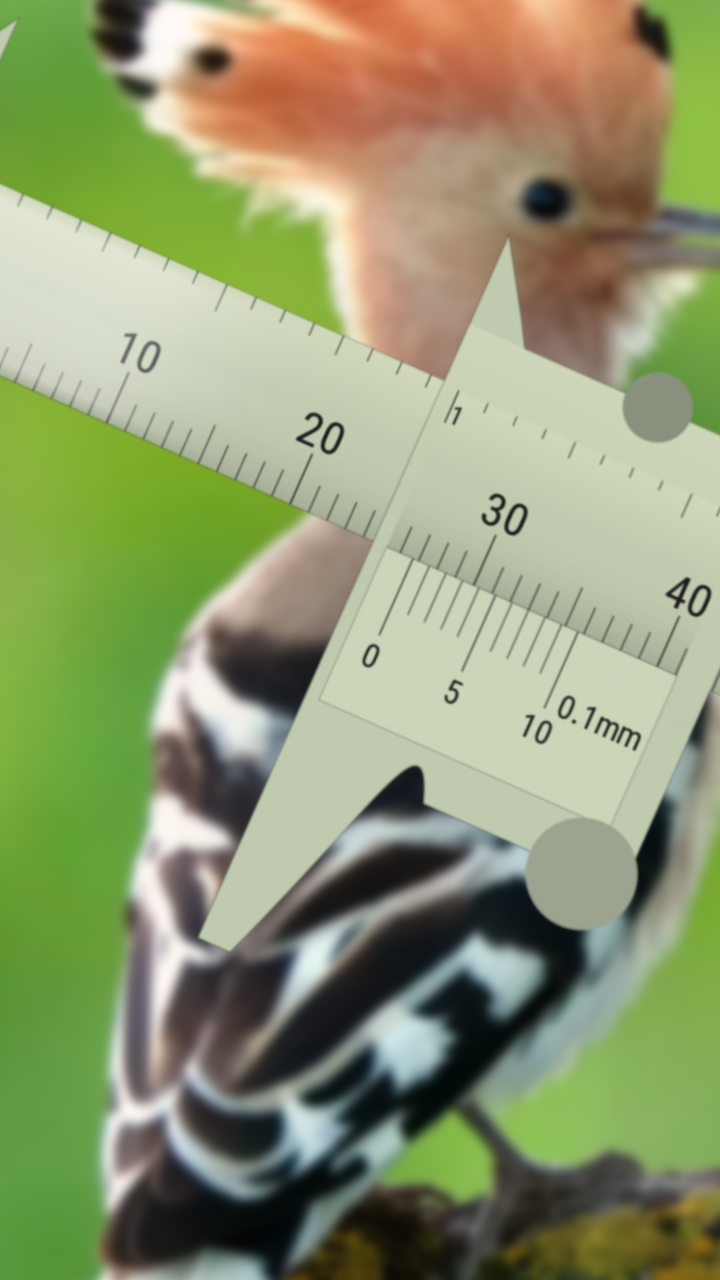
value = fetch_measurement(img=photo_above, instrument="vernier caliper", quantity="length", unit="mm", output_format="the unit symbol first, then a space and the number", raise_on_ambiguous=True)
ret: mm 26.7
